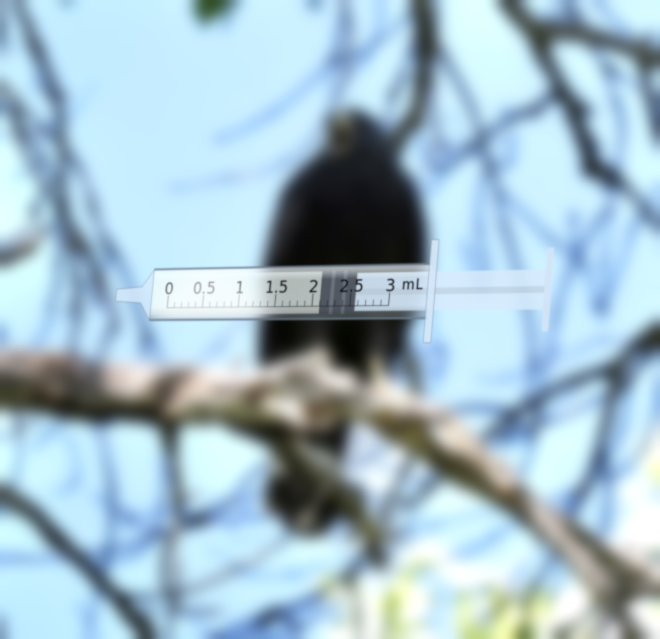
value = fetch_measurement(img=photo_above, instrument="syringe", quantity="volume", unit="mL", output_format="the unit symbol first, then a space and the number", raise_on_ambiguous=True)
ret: mL 2.1
